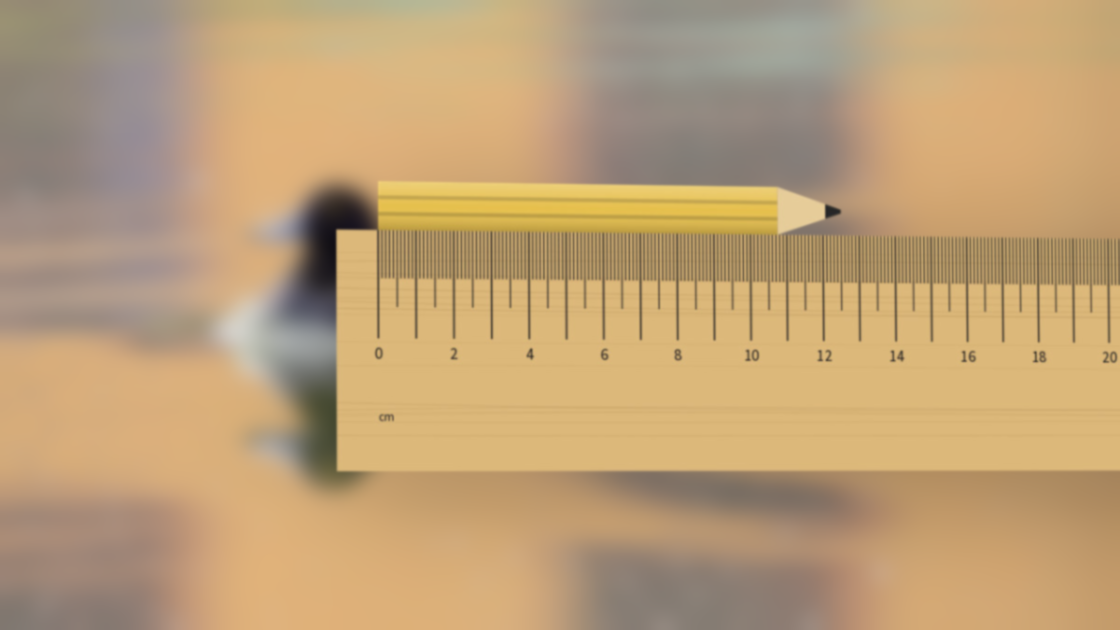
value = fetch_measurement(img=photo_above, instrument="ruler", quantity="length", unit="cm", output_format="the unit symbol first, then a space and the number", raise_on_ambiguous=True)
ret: cm 12.5
